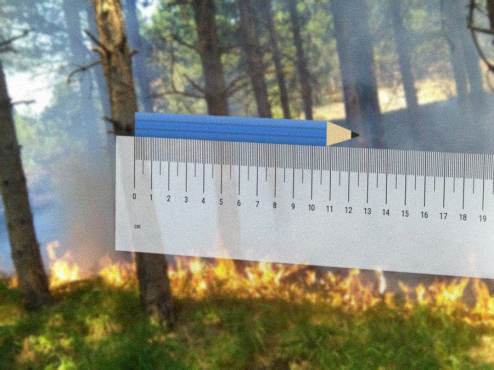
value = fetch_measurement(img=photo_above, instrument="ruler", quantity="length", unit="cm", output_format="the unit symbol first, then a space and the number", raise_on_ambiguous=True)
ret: cm 12.5
